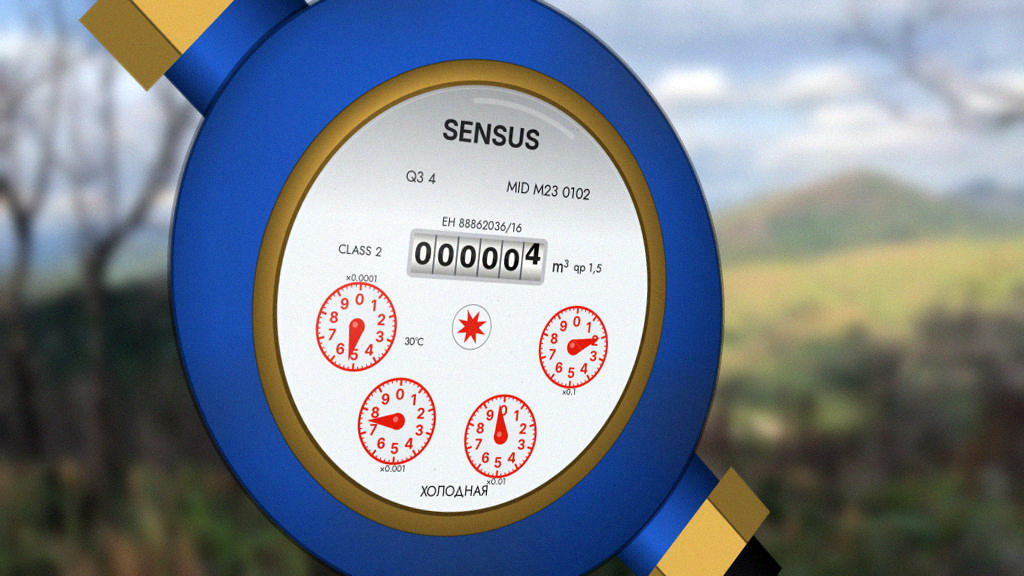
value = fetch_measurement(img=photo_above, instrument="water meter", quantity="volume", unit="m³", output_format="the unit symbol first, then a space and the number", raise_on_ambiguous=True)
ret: m³ 4.1975
